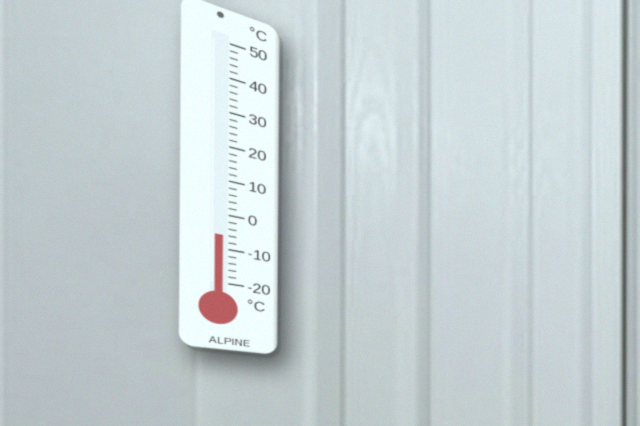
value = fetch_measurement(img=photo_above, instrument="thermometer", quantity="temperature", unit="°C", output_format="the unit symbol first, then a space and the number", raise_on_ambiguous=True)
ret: °C -6
